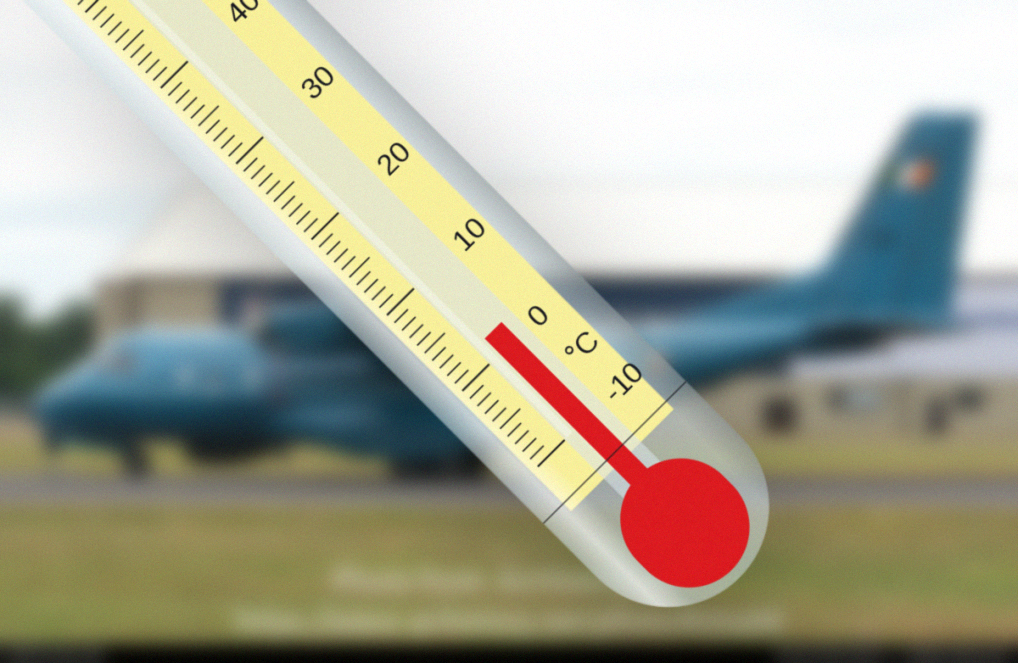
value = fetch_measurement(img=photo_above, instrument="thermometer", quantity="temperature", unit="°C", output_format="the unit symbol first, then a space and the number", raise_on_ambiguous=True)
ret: °C 2
